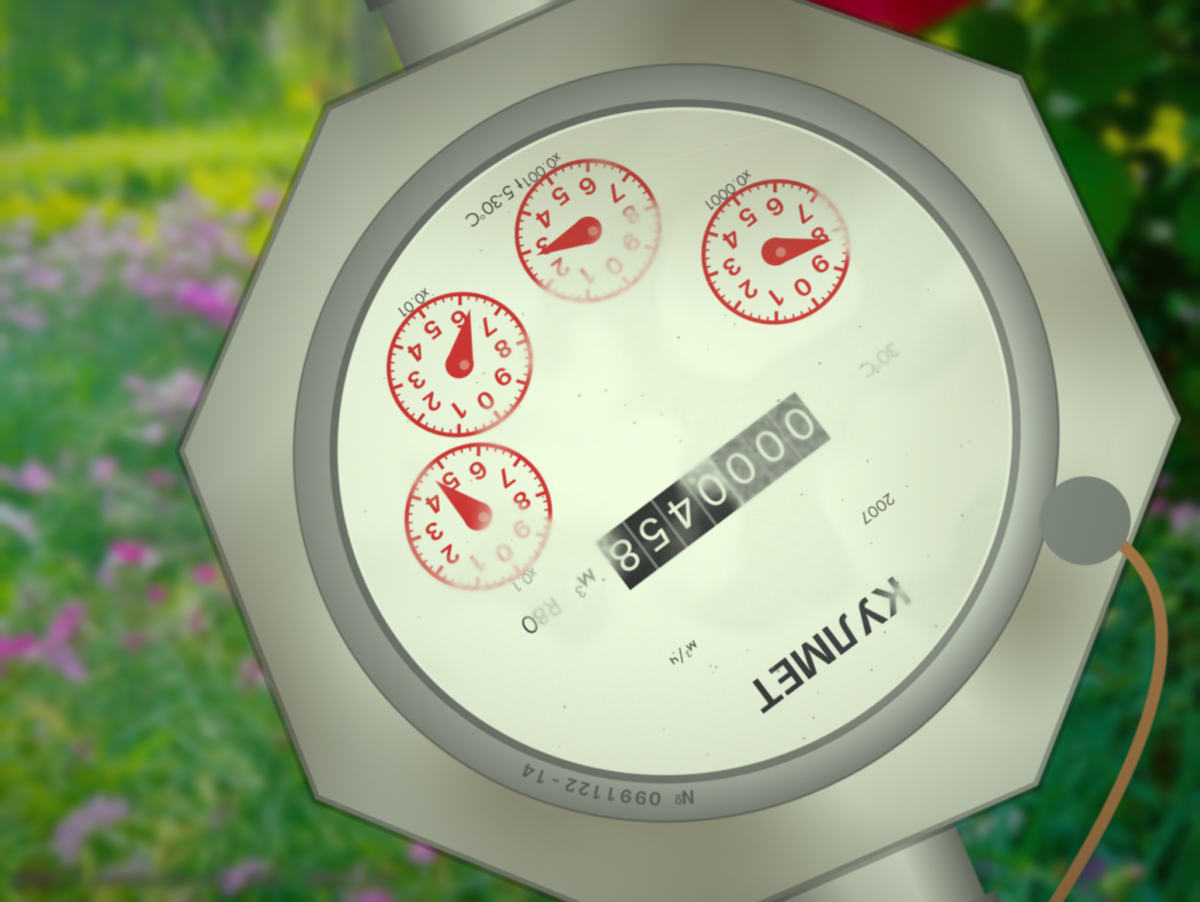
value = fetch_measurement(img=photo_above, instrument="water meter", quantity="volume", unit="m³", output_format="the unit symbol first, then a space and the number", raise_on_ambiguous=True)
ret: m³ 458.4628
